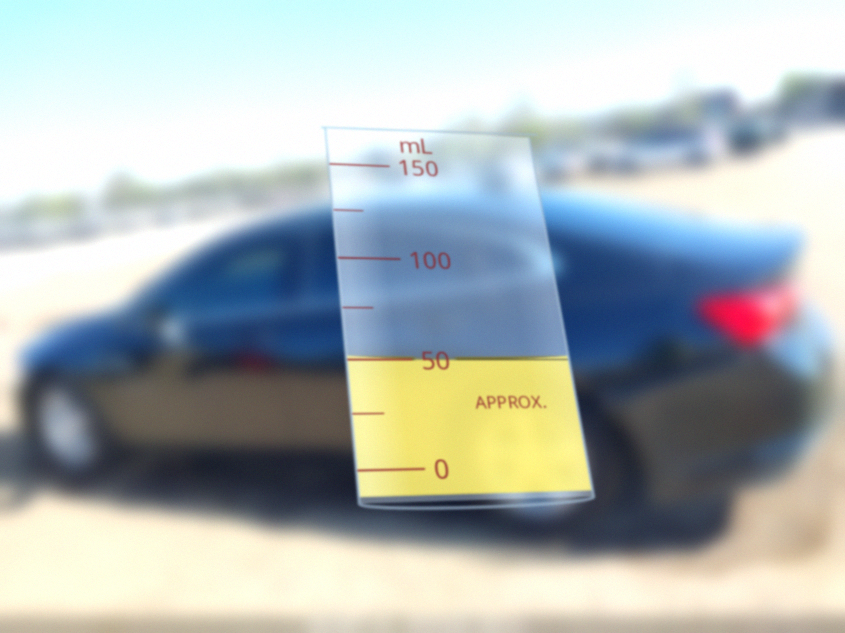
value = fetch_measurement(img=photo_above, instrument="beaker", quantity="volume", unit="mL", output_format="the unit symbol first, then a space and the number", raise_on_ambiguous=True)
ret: mL 50
